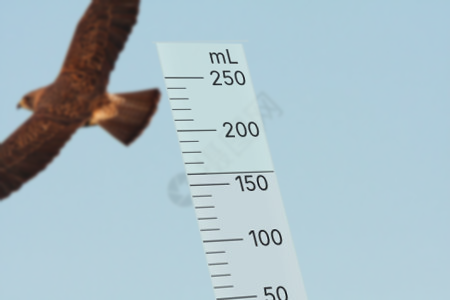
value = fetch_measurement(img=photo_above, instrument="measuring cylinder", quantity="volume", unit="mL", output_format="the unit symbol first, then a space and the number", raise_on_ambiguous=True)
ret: mL 160
